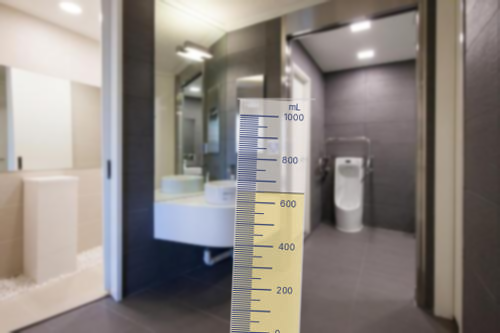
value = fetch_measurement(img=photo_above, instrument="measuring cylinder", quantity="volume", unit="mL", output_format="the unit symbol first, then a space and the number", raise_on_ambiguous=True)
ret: mL 650
